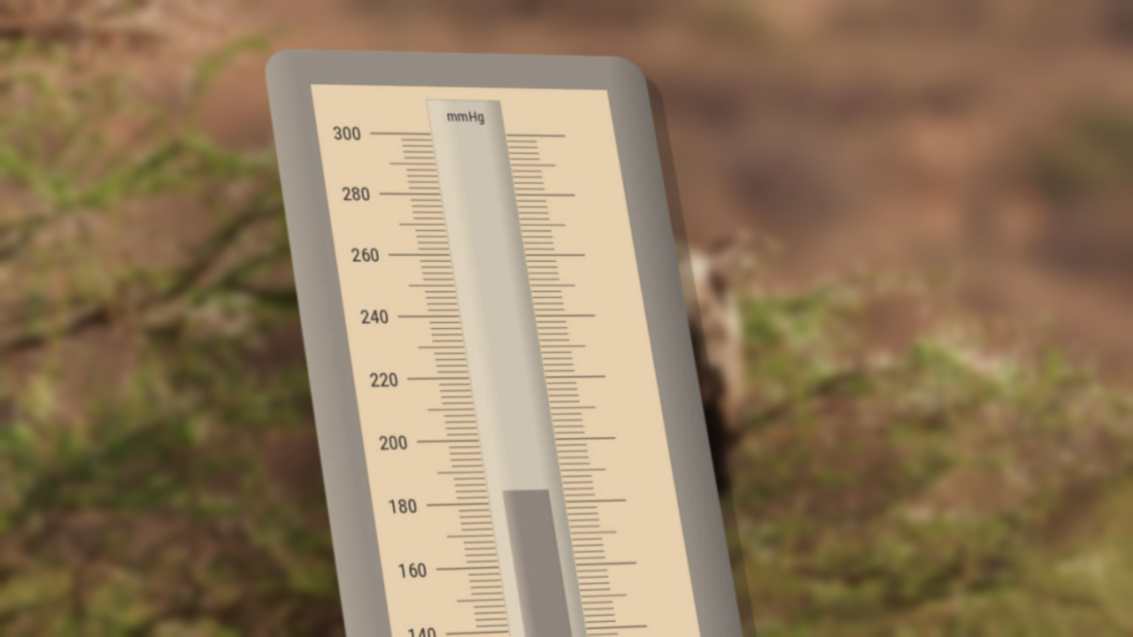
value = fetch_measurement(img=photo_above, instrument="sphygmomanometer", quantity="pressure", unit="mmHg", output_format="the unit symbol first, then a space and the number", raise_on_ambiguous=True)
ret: mmHg 184
